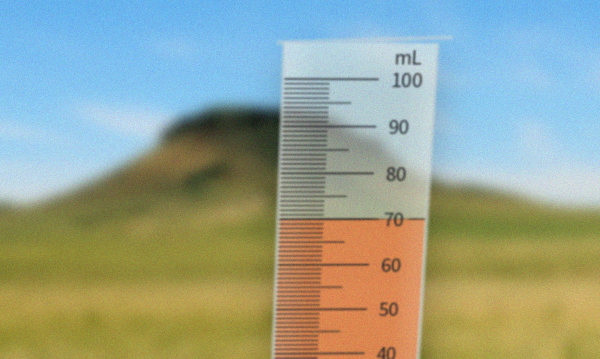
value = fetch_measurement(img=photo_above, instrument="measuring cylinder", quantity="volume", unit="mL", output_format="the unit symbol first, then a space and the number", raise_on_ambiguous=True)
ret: mL 70
